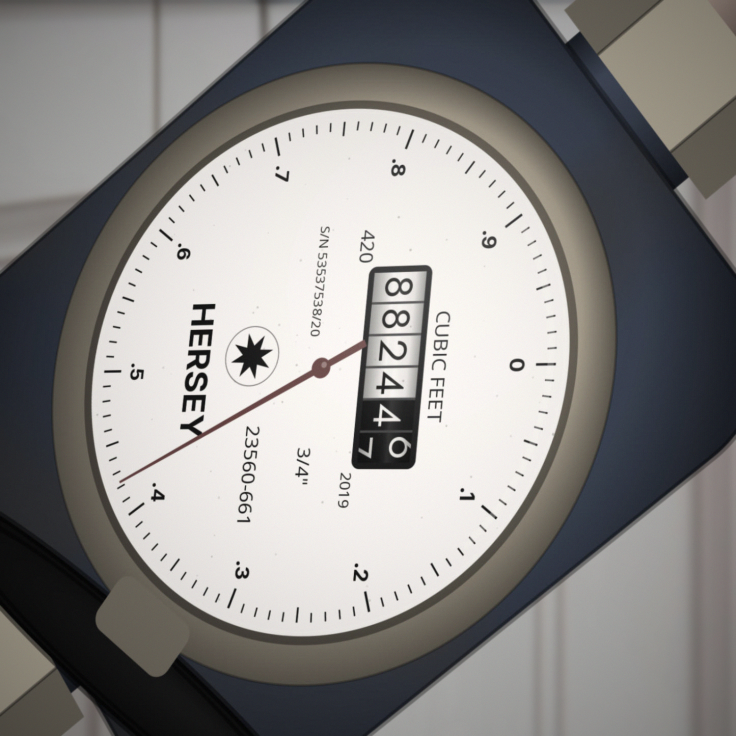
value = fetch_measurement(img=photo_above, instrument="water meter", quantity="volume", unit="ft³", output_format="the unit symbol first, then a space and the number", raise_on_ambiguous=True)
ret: ft³ 882446.42
